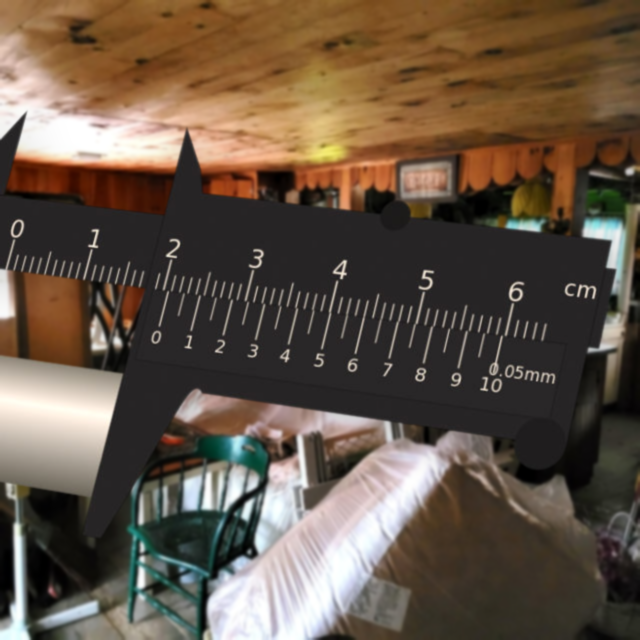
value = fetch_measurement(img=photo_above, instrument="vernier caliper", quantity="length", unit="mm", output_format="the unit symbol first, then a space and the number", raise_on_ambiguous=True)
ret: mm 20.6
